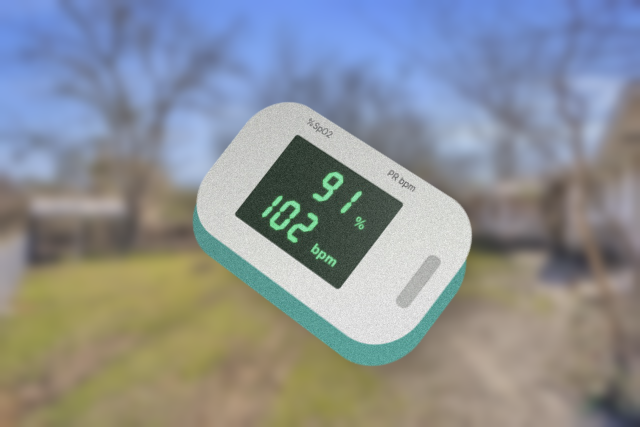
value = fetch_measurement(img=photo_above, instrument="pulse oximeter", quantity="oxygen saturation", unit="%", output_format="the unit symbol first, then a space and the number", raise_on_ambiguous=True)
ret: % 91
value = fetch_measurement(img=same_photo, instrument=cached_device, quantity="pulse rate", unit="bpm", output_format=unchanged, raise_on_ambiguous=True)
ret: bpm 102
